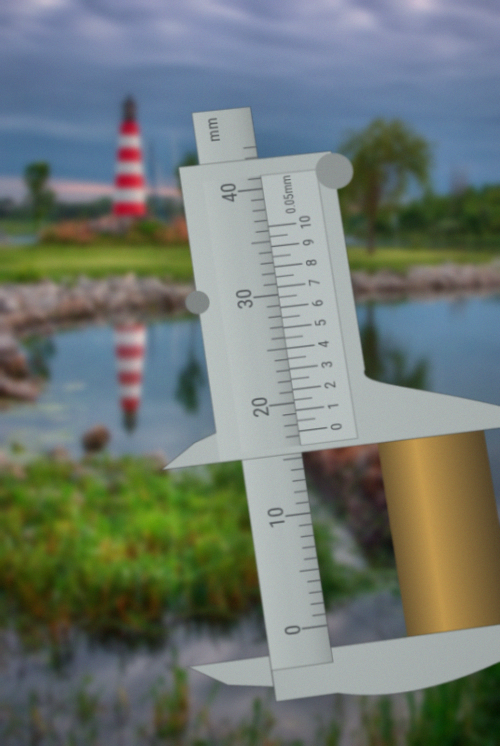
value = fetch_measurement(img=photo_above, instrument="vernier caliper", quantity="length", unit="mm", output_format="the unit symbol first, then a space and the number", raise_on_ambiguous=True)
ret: mm 17.4
